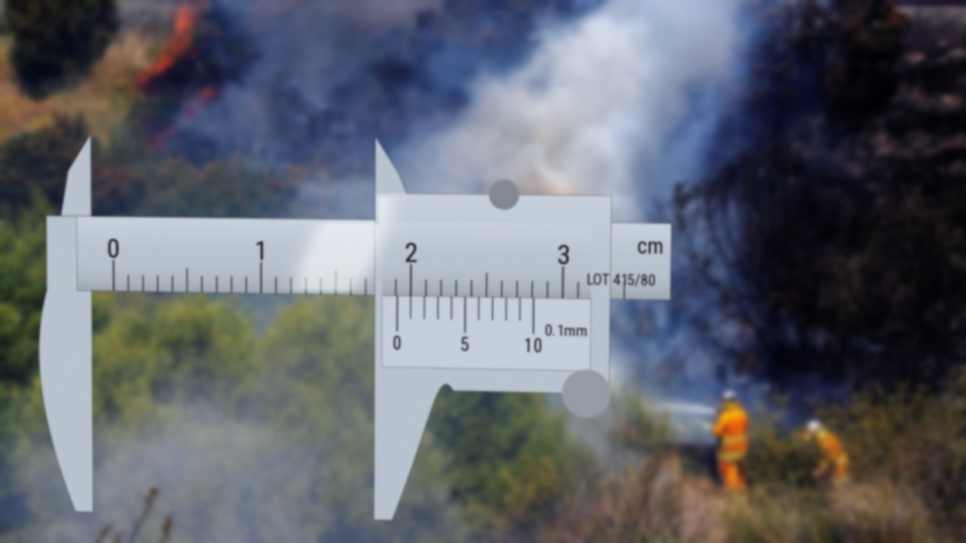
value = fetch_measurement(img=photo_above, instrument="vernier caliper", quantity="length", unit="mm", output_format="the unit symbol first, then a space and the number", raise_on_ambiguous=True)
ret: mm 19.1
